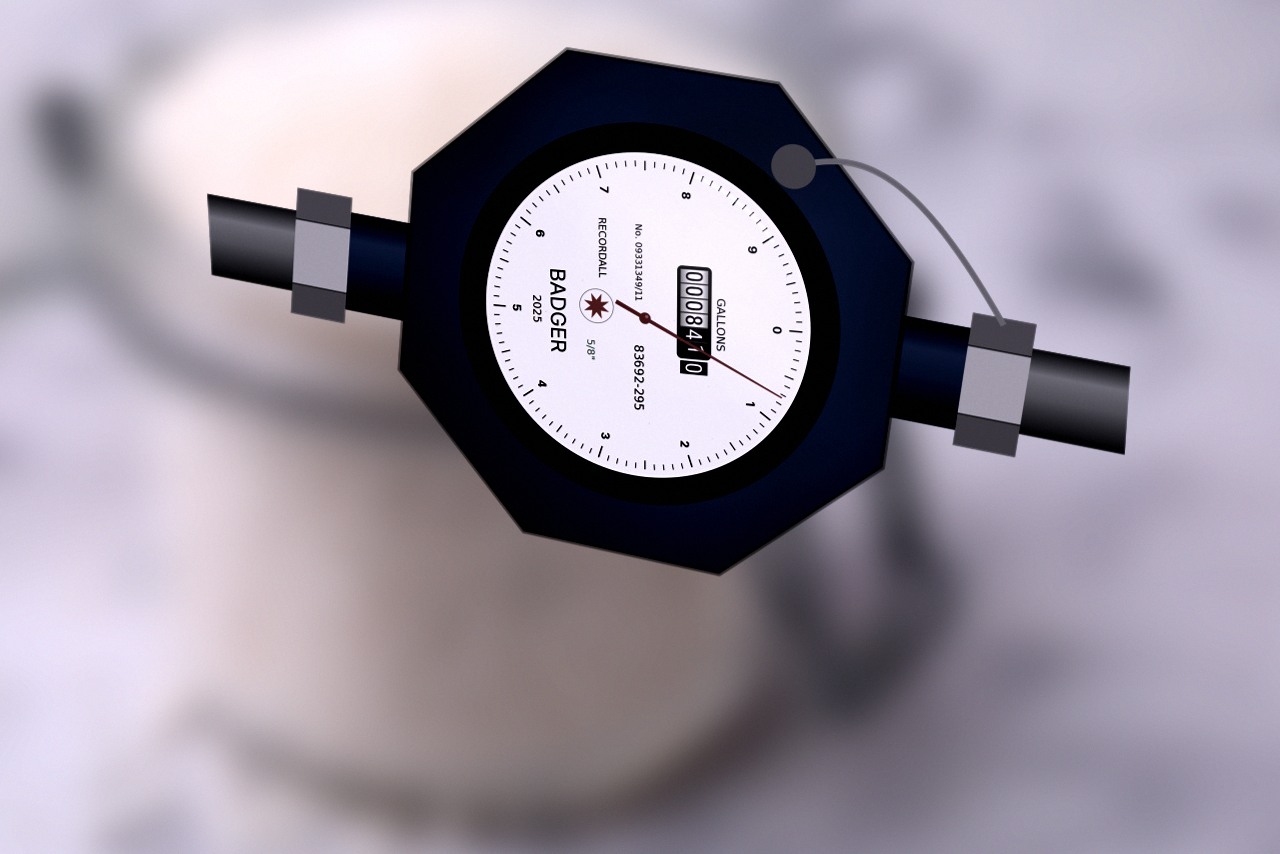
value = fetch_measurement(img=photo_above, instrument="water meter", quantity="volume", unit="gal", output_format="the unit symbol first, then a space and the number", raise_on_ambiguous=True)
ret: gal 8410.7
